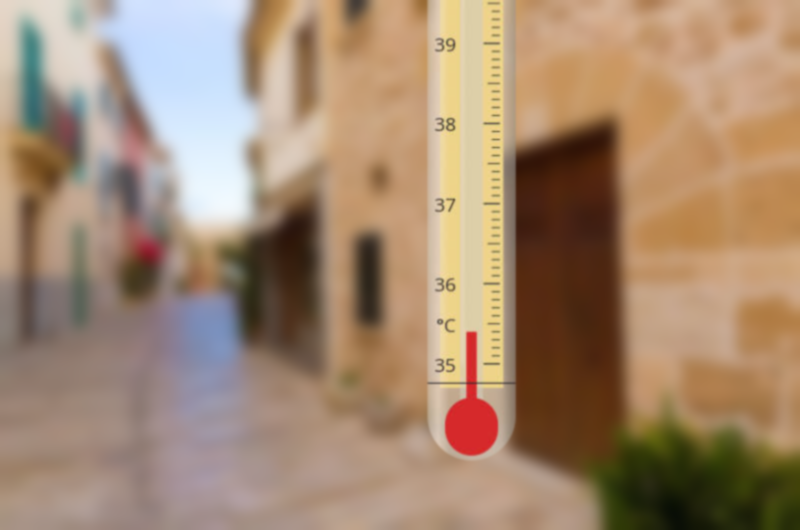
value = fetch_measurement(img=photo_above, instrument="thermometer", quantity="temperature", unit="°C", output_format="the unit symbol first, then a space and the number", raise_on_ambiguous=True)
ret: °C 35.4
